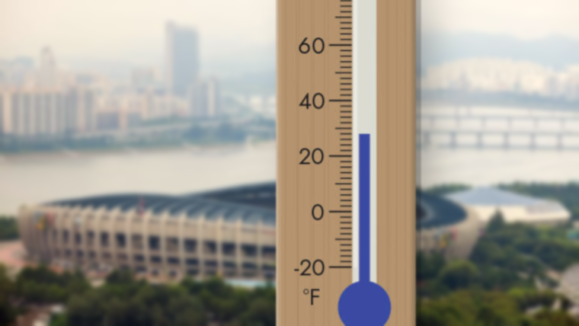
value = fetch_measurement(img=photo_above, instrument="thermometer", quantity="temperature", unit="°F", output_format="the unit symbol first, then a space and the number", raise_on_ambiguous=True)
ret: °F 28
